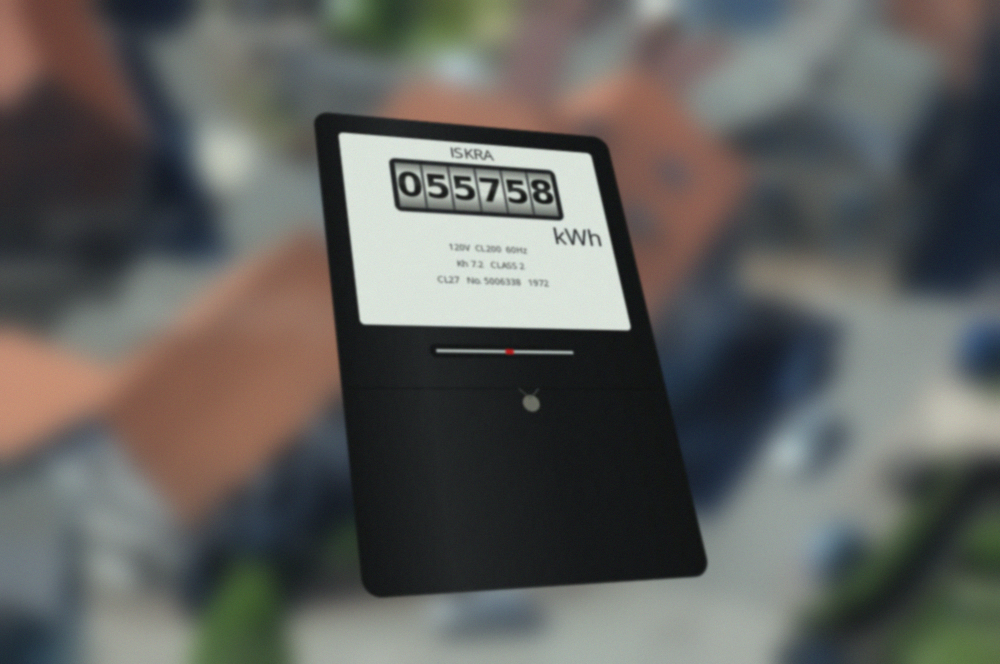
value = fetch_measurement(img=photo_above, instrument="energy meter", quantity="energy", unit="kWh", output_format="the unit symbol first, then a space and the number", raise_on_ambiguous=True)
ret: kWh 55758
